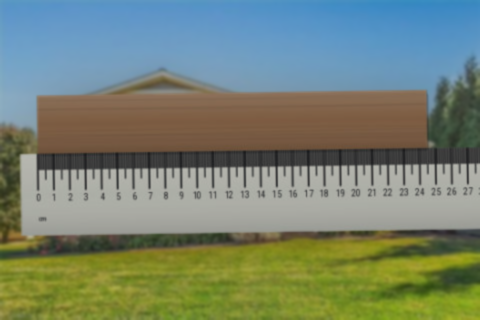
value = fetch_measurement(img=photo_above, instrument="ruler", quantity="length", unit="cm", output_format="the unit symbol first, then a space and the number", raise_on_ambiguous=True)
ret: cm 24.5
